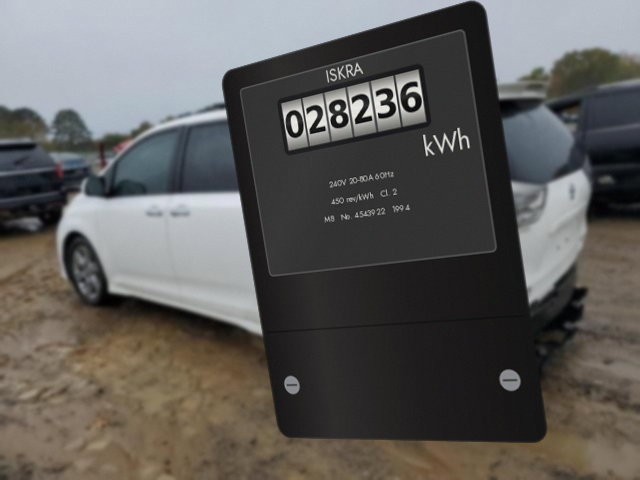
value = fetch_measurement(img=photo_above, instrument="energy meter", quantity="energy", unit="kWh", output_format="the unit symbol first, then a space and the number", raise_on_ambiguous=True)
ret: kWh 28236
